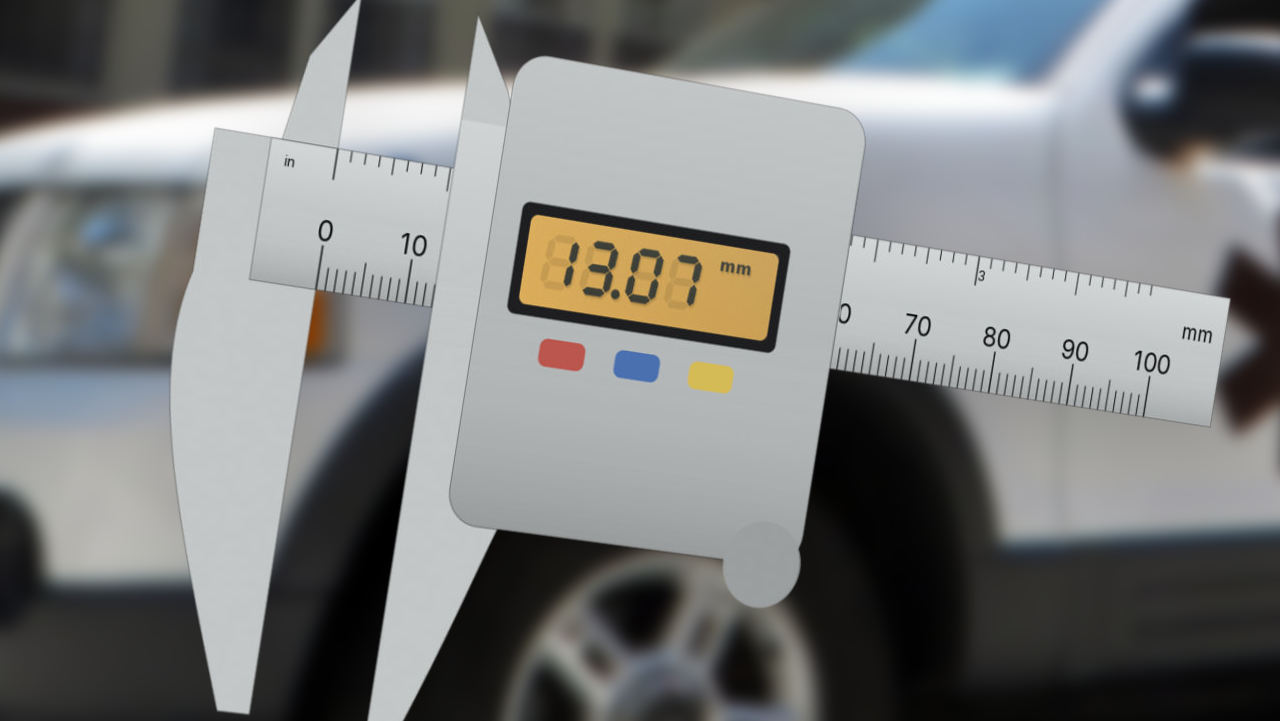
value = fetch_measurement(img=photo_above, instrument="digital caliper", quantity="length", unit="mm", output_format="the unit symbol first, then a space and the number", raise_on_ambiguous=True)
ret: mm 13.07
